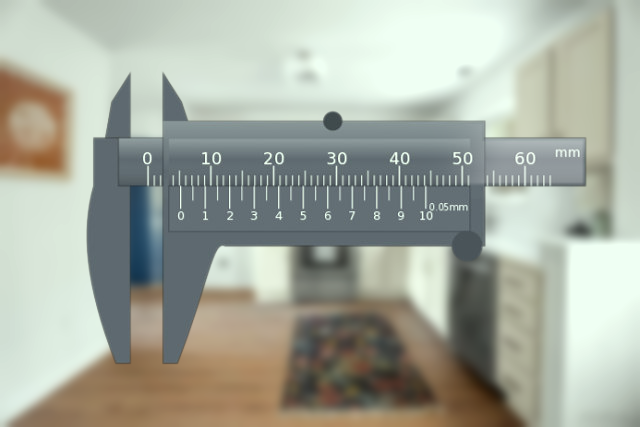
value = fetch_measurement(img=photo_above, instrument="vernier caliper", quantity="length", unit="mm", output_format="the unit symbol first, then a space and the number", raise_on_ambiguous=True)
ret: mm 5.2
